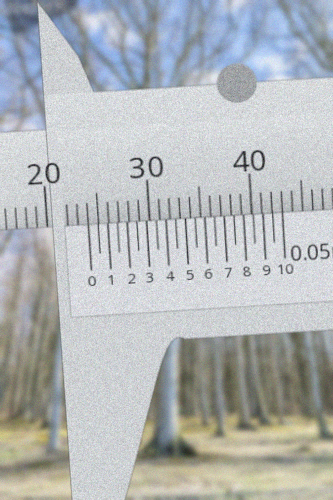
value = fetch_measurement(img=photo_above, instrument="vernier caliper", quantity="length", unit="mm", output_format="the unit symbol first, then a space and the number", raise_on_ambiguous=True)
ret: mm 24.0
